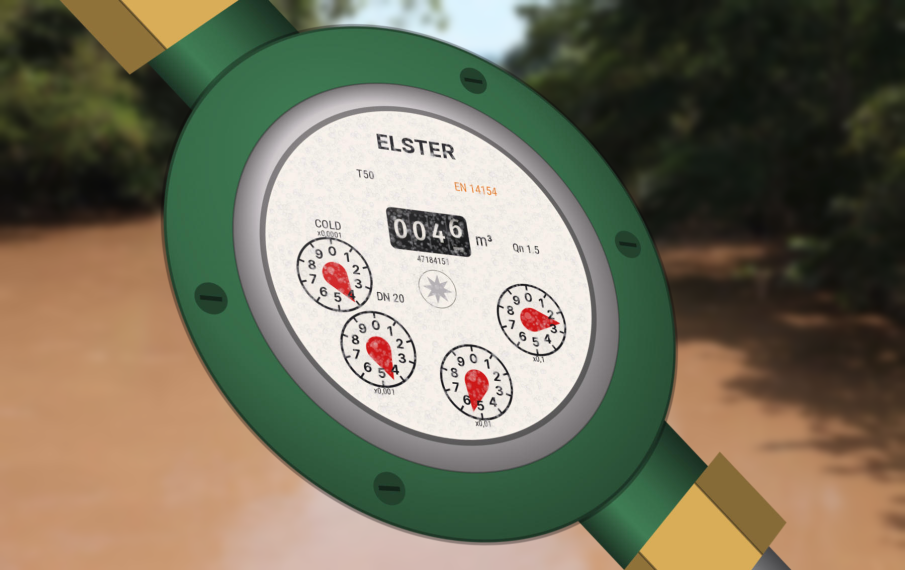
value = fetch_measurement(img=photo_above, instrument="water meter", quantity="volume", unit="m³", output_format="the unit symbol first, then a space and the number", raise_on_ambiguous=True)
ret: m³ 46.2544
